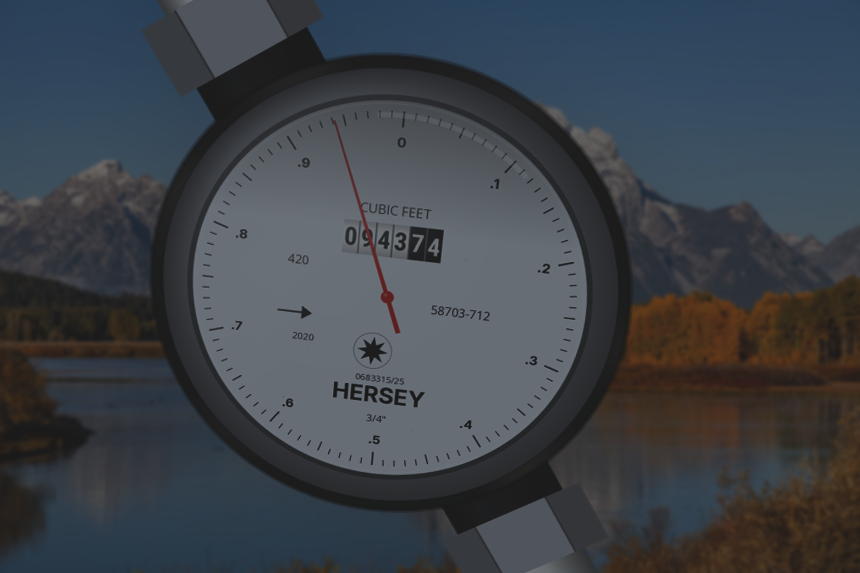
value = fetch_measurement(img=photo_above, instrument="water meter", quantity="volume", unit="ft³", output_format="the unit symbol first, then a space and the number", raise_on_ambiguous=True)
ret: ft³ 94373.94
